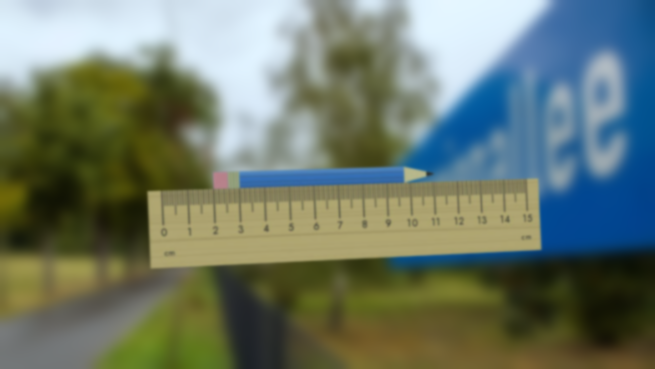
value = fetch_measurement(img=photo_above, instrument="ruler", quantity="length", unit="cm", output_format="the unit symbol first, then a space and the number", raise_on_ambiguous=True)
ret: cm 9
